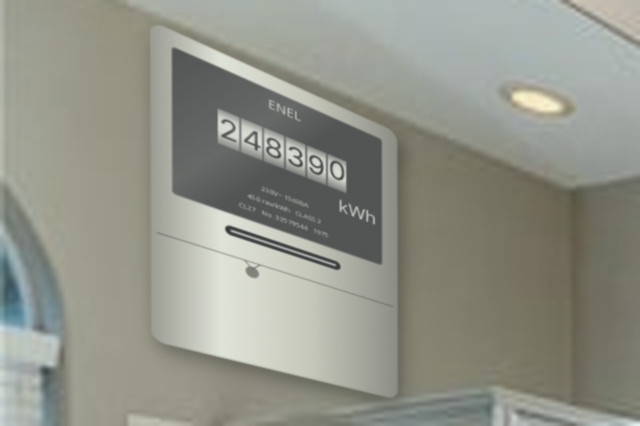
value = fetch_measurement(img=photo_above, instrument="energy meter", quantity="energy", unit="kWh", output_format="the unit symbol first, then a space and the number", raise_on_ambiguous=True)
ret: kWh 248390
